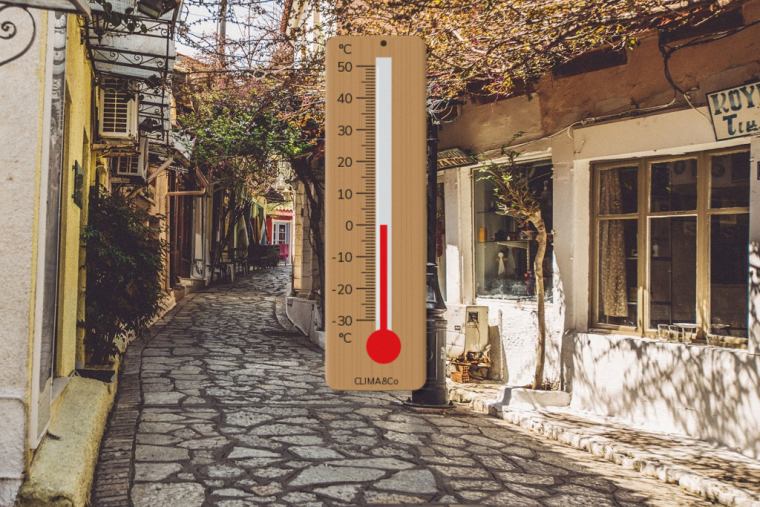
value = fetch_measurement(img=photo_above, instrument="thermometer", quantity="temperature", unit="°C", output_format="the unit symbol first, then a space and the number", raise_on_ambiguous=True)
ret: °C 0
